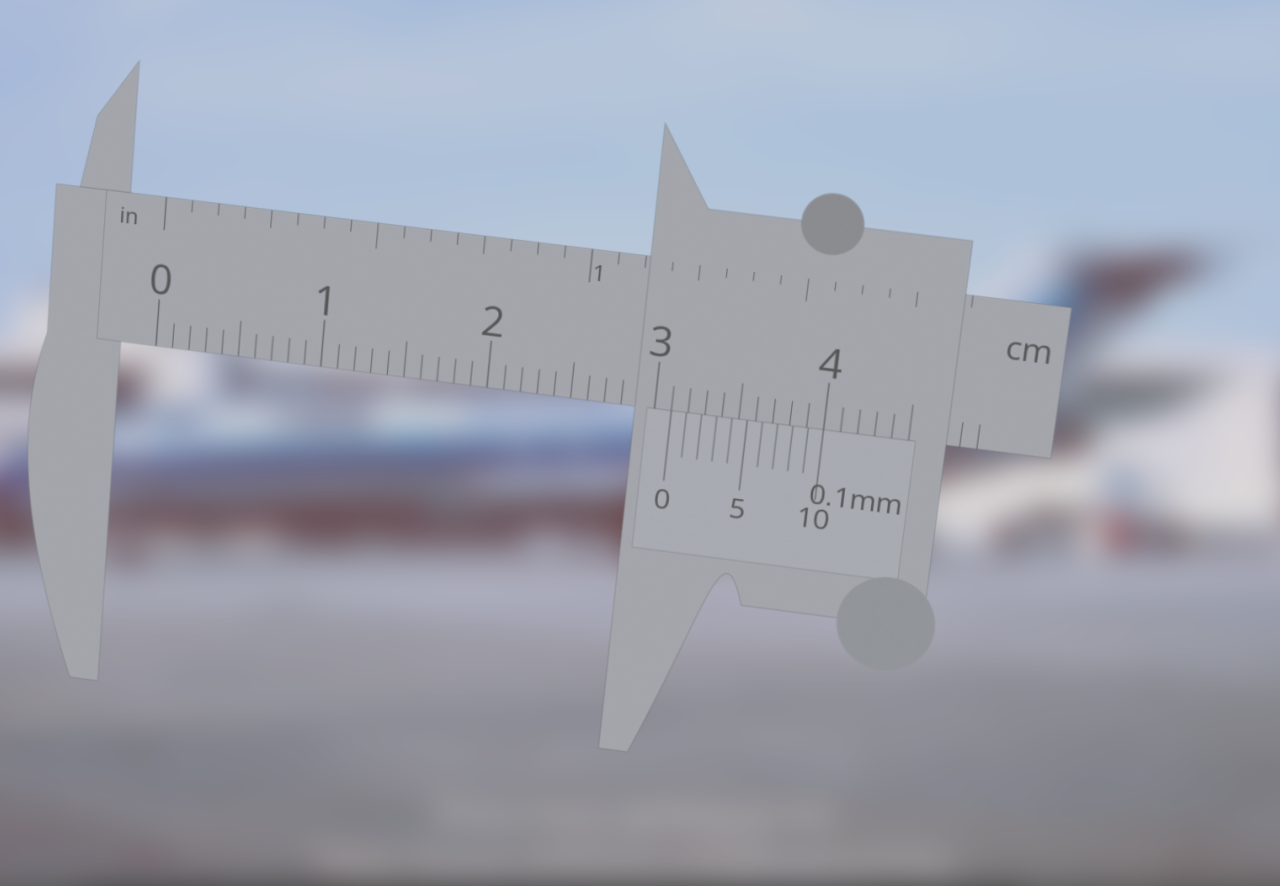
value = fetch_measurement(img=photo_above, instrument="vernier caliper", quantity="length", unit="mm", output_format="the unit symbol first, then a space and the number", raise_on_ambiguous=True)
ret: mm 31.0
